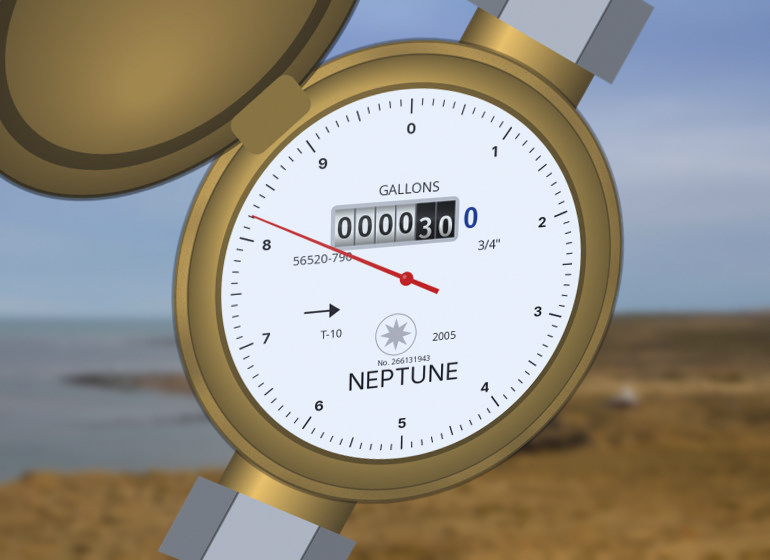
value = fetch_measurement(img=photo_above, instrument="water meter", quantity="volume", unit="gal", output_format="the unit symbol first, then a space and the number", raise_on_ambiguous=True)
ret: gal 298.2
